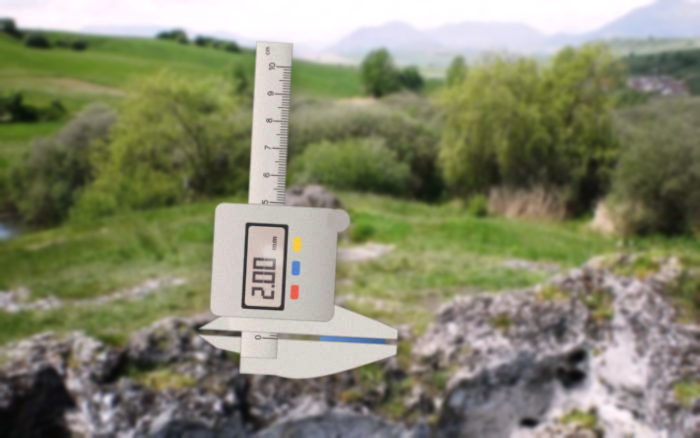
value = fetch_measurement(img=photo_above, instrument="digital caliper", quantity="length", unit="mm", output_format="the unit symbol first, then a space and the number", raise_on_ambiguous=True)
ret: mm 2.00
